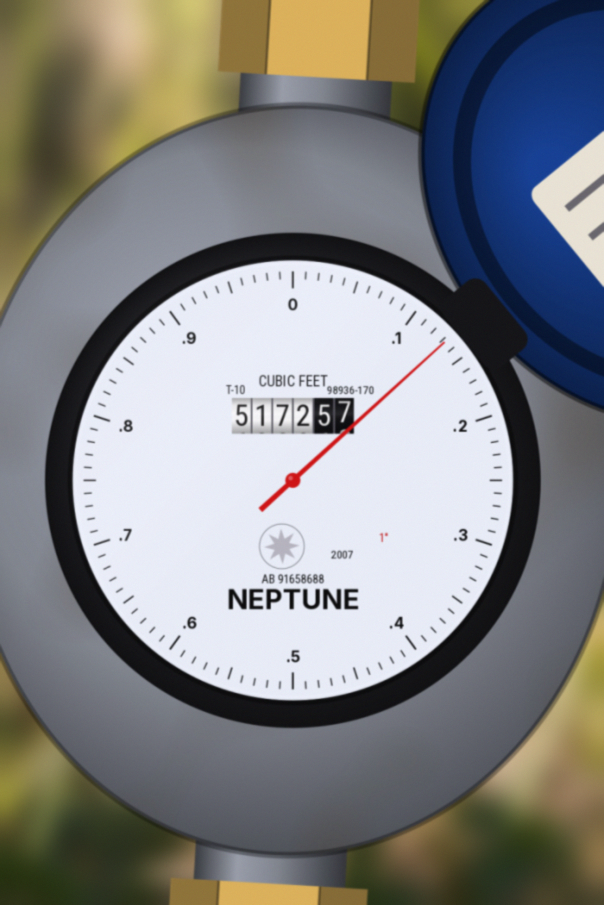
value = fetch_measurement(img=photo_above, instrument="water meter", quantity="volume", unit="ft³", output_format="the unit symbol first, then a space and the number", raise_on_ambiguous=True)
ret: ft³ 517257.13
